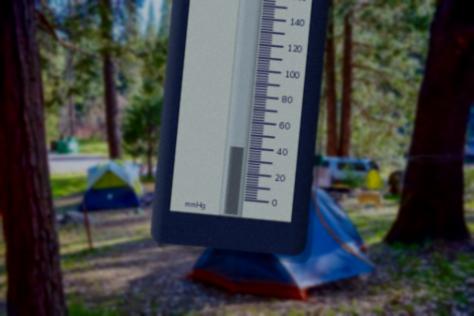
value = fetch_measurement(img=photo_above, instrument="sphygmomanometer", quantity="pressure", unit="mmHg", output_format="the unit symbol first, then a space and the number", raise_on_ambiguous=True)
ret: mmHg 40
